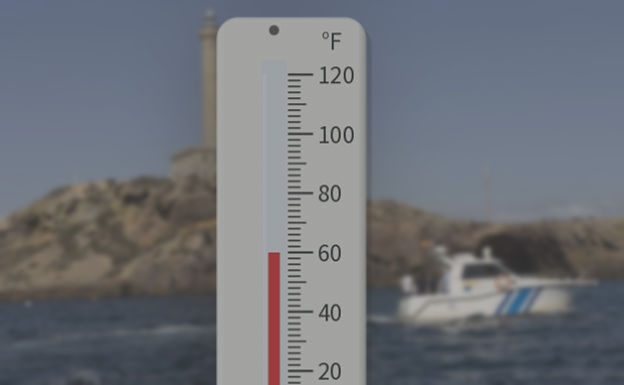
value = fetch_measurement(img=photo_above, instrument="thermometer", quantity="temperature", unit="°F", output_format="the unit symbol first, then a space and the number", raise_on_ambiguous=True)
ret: °F 60
